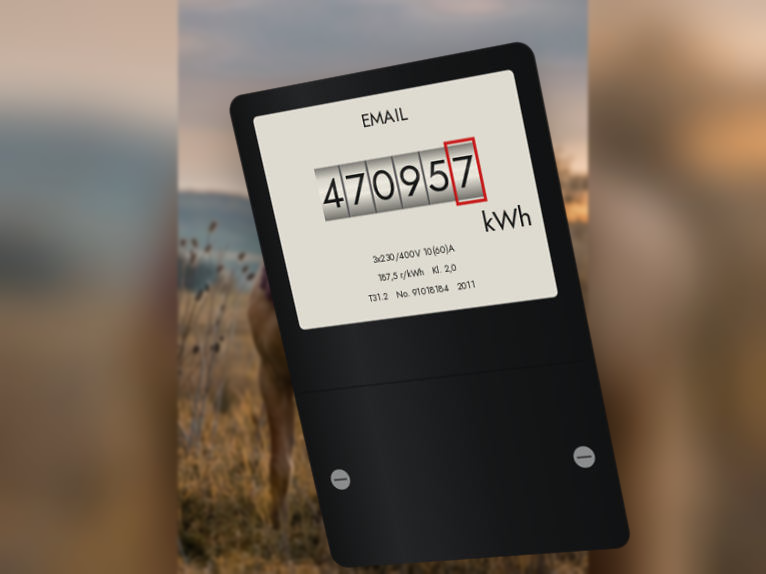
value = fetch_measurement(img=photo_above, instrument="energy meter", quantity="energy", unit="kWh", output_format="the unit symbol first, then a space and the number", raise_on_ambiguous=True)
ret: kWh 47095.7
